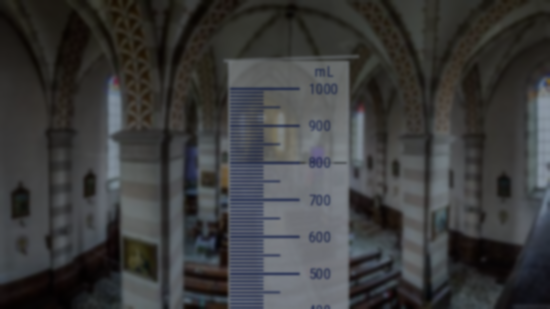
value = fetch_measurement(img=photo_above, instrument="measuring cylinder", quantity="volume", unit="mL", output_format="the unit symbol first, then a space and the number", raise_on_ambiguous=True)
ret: mL 800
